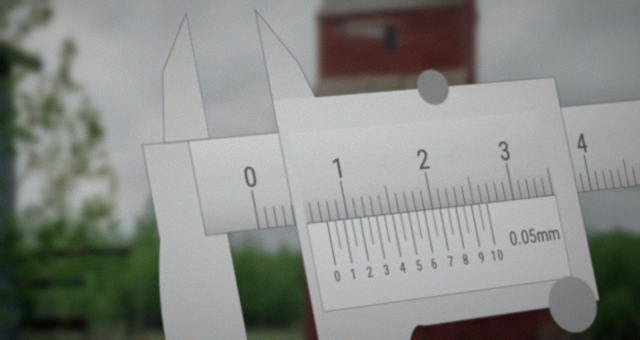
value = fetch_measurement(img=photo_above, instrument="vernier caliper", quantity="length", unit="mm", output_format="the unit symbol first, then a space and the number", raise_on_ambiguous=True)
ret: mm 7.6
